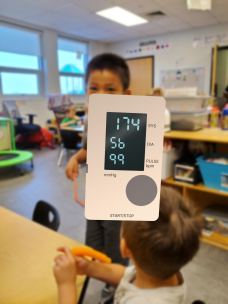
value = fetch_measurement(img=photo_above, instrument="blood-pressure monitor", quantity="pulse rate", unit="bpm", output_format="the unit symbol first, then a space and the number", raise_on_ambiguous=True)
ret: bpm 99
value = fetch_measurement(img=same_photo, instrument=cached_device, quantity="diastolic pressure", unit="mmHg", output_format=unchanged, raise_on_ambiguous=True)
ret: mmHg 56
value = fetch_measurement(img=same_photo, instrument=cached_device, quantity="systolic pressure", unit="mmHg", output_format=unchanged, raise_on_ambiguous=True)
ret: mmHg 174
